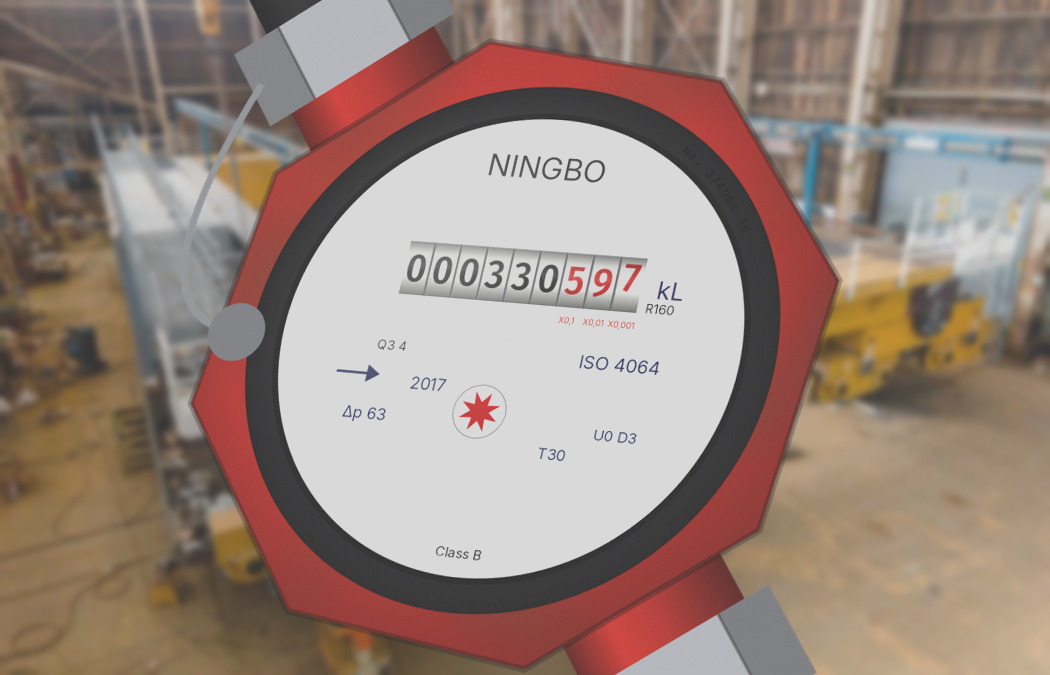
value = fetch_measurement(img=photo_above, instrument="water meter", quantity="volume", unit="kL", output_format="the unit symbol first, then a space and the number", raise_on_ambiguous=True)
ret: kL 330.597
